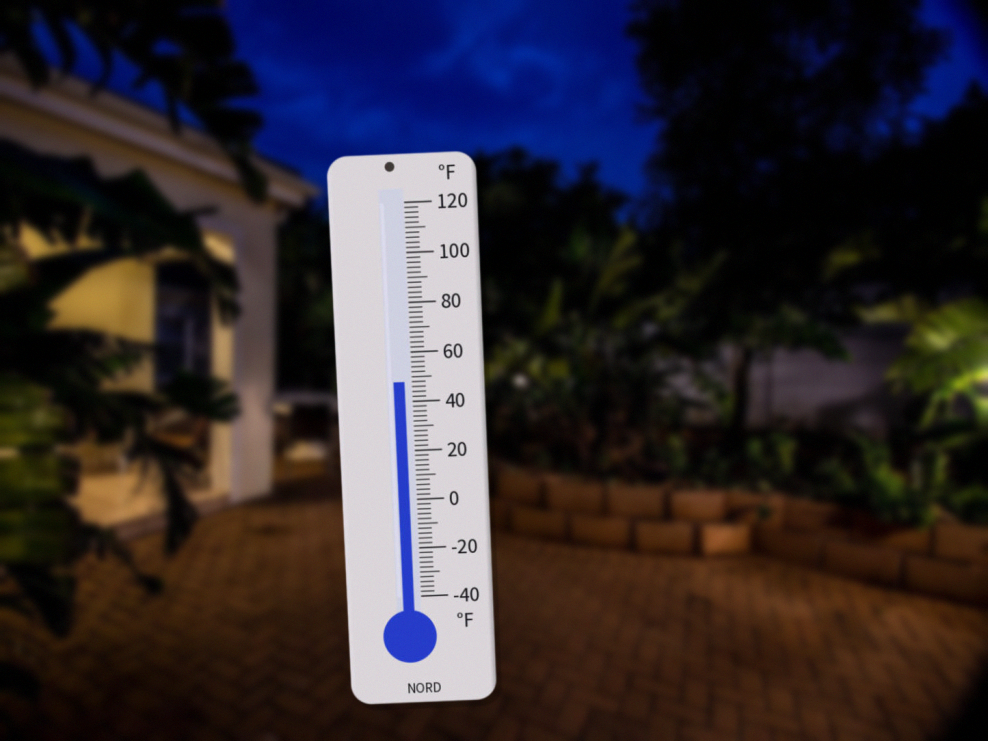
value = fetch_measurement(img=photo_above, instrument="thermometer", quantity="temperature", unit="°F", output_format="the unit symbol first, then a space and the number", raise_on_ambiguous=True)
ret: °F 48
